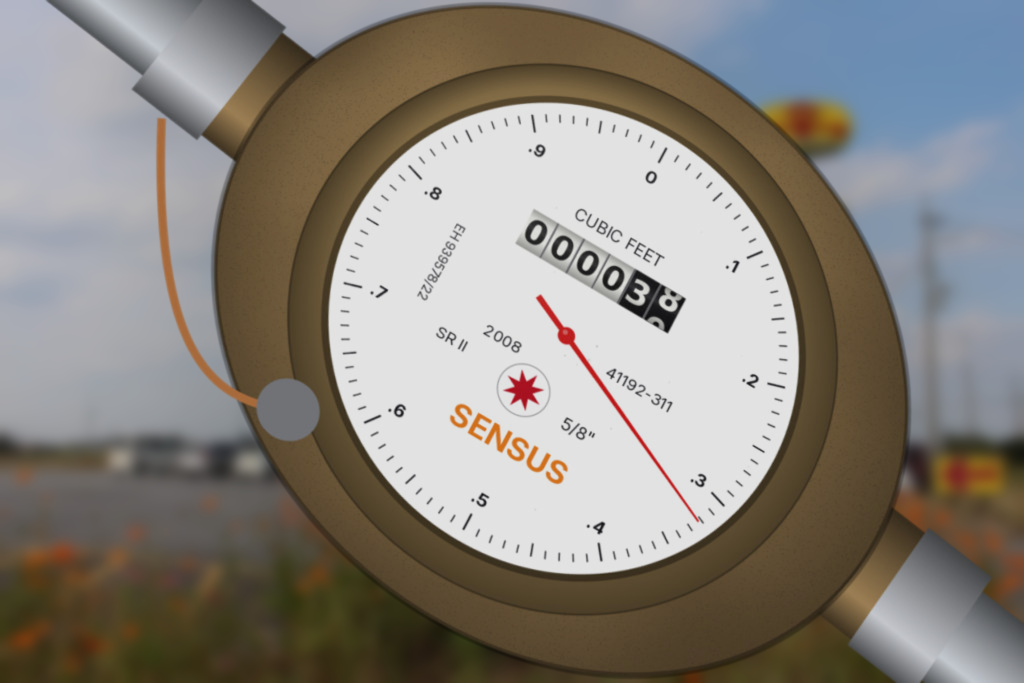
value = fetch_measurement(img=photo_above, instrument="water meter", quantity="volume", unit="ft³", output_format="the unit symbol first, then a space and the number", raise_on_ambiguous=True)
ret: ft³ 38.32
